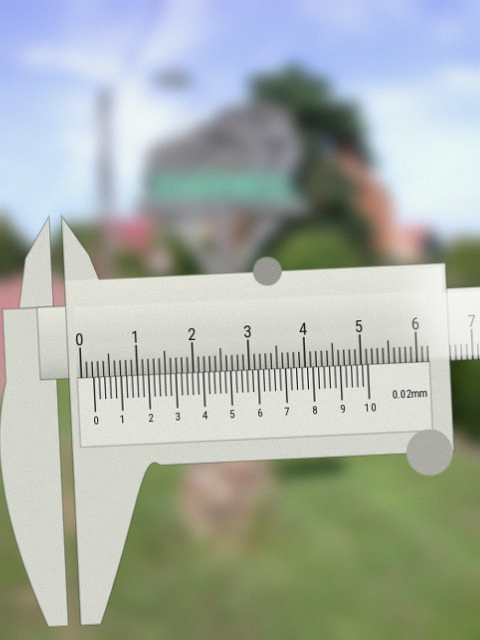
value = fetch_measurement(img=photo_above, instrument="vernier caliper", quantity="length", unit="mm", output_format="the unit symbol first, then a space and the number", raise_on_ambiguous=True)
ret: mm 2.2
